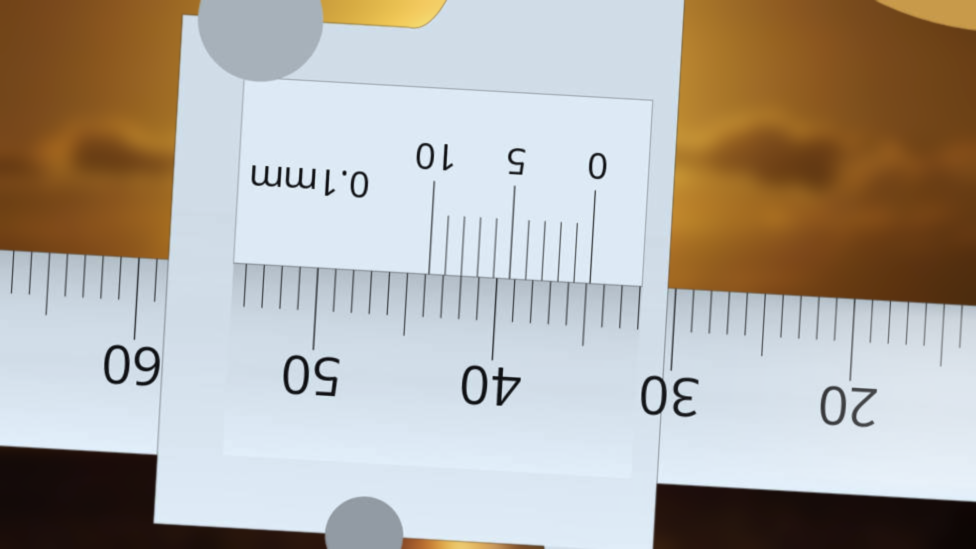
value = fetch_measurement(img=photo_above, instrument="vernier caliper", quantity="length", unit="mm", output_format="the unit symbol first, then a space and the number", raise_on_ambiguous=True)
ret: mm 34.8
